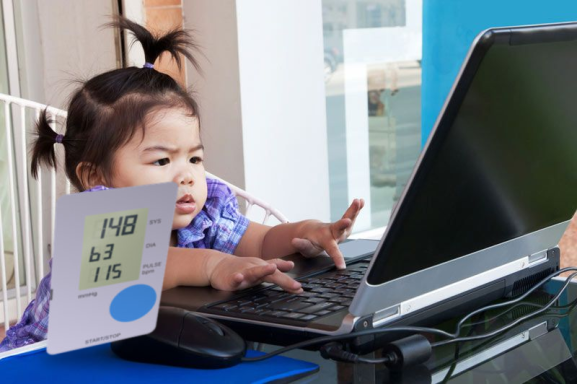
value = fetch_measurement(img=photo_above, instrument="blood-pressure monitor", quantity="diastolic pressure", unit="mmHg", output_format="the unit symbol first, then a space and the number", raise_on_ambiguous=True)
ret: mmHg 63
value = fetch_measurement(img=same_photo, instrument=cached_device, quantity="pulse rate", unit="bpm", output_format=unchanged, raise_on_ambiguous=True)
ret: bpm 115
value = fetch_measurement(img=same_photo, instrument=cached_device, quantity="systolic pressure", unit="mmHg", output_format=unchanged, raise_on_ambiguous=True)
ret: mmHg 148
